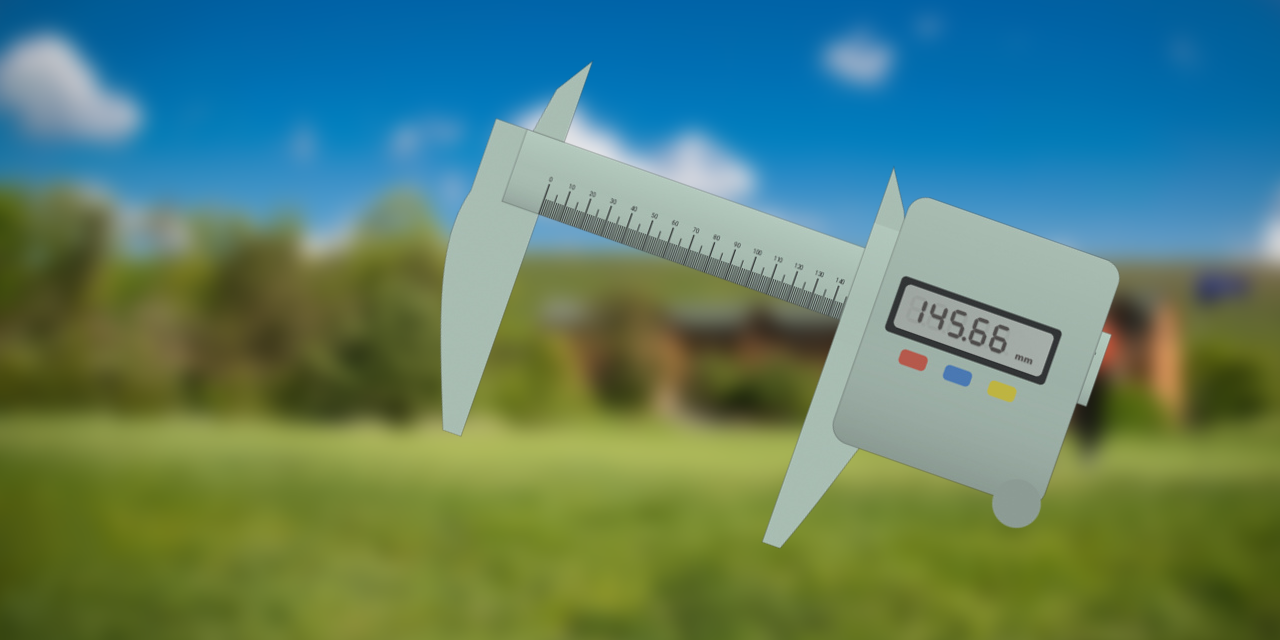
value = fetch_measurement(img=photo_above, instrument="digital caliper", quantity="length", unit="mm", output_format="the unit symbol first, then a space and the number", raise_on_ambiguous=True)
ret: mm 145.66
